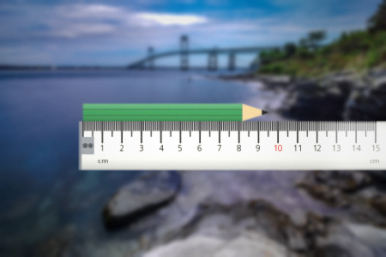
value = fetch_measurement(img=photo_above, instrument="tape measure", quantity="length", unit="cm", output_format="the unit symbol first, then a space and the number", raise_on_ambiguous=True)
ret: cm 9.5
